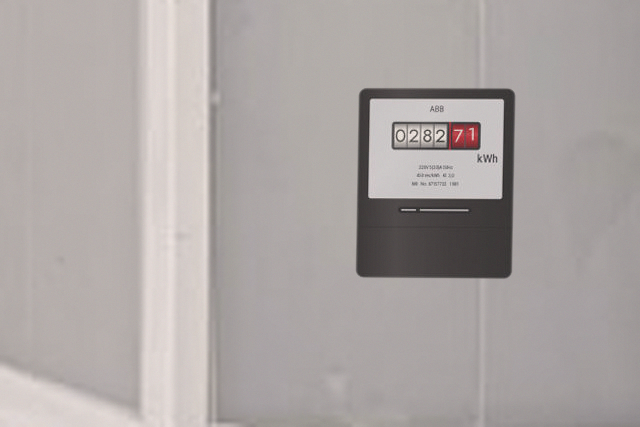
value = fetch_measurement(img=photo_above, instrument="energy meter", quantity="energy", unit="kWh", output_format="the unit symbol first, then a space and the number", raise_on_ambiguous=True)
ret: kWh 282.71
